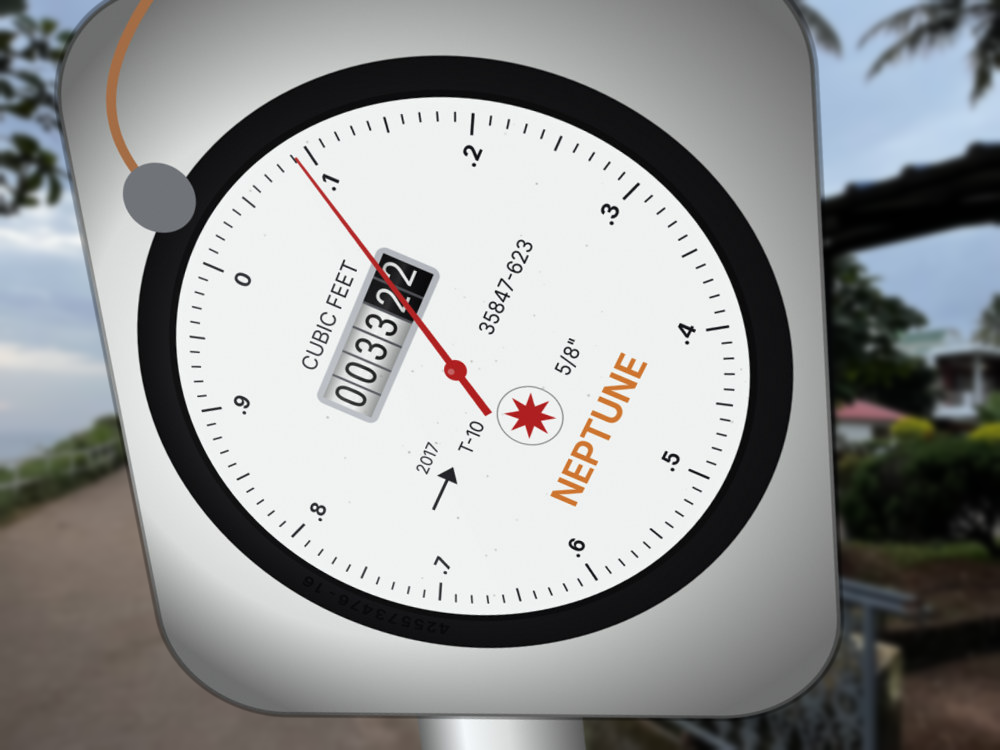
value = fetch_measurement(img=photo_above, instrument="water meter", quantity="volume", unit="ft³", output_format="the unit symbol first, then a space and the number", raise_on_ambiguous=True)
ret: ft³ 3322.09
